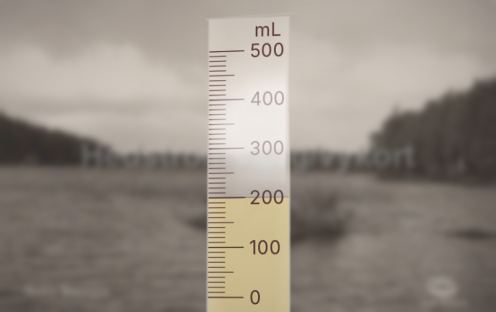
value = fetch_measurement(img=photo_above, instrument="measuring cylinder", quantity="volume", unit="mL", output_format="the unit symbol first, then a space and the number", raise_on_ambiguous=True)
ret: mL 200
